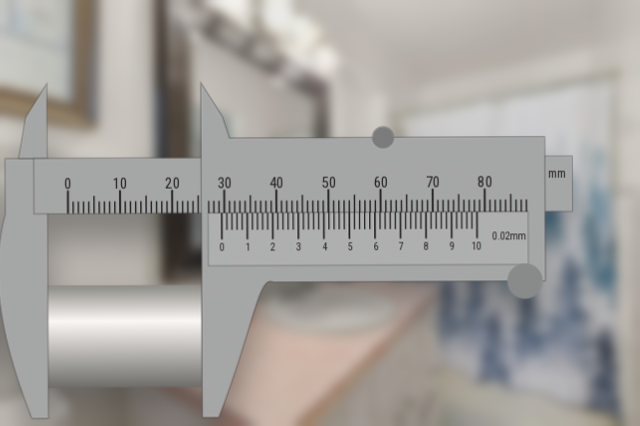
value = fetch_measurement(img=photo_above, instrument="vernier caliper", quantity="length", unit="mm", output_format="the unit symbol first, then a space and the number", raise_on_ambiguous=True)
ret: mm 29.5
